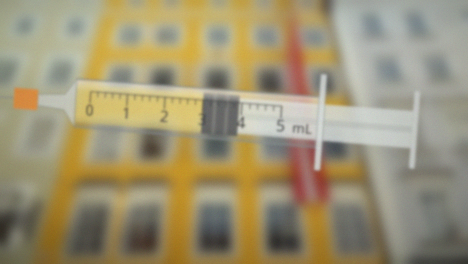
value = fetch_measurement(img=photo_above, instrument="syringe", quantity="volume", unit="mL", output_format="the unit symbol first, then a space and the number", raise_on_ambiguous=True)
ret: mL 3
